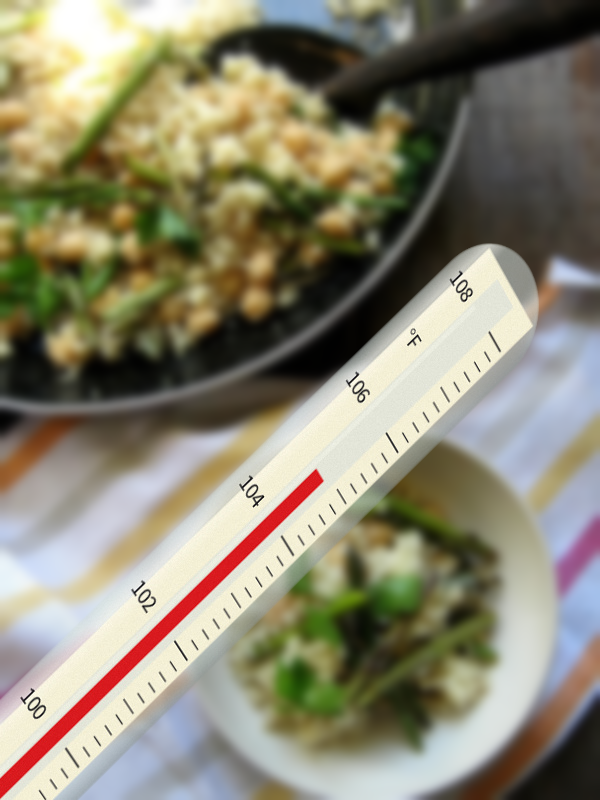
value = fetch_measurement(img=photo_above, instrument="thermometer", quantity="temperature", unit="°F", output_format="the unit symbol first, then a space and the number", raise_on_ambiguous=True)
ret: °F 104.9
